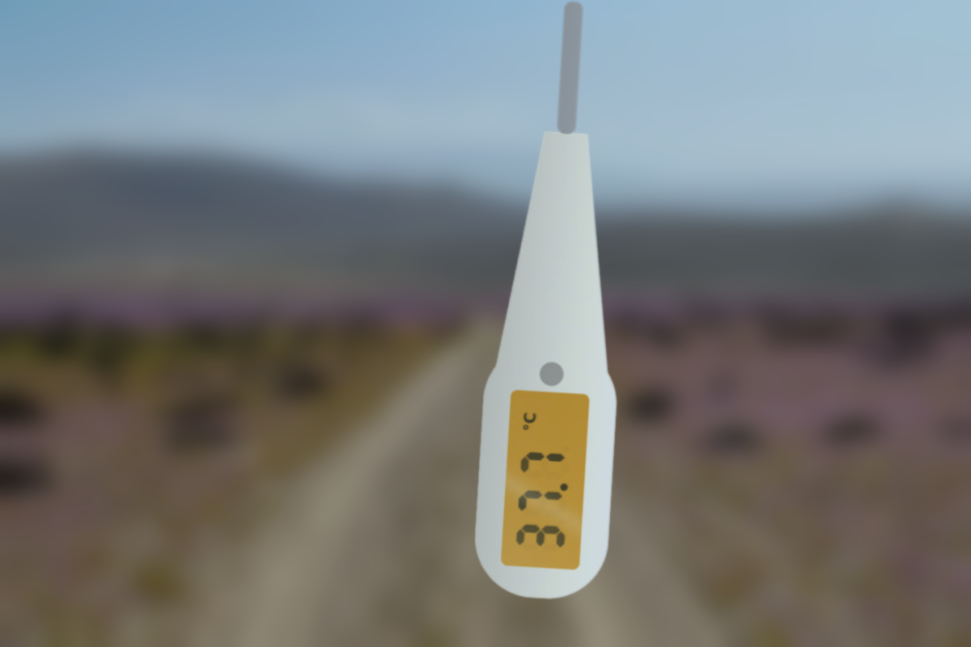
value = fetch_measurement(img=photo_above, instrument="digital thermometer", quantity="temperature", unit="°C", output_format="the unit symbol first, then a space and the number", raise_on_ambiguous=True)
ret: °C 37.7
